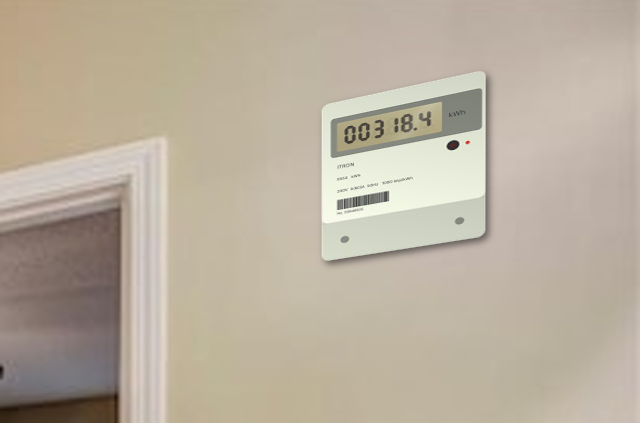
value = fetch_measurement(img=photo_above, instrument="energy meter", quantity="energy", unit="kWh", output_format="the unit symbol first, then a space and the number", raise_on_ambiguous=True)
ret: kWh 318.4
